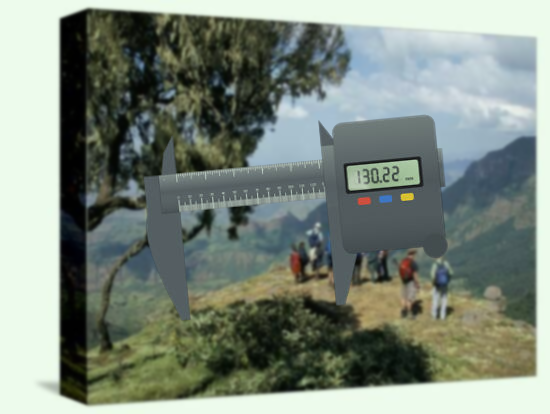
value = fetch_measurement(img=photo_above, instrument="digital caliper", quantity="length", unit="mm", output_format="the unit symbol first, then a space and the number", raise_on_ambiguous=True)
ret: mm 130.22
